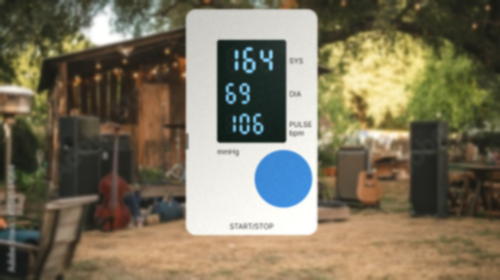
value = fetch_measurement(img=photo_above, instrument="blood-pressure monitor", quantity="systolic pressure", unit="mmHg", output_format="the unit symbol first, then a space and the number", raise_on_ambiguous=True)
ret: mmHg 164
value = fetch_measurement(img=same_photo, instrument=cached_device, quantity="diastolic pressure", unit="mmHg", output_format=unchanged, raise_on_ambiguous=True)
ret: mmHg 69
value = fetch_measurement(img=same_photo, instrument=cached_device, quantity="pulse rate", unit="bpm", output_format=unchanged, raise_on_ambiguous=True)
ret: bpm 106
